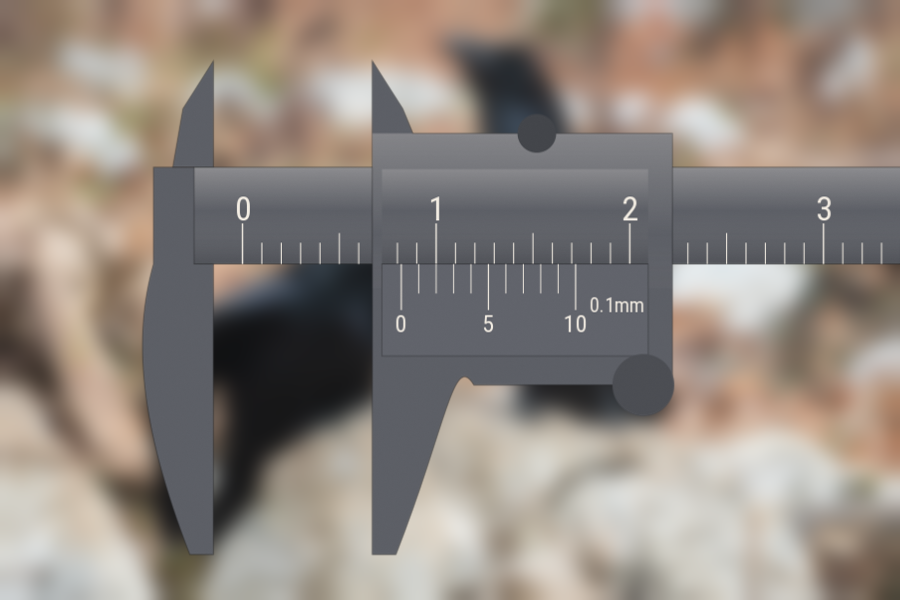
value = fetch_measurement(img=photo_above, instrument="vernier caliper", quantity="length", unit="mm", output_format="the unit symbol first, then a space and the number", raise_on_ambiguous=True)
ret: mm 8.2
